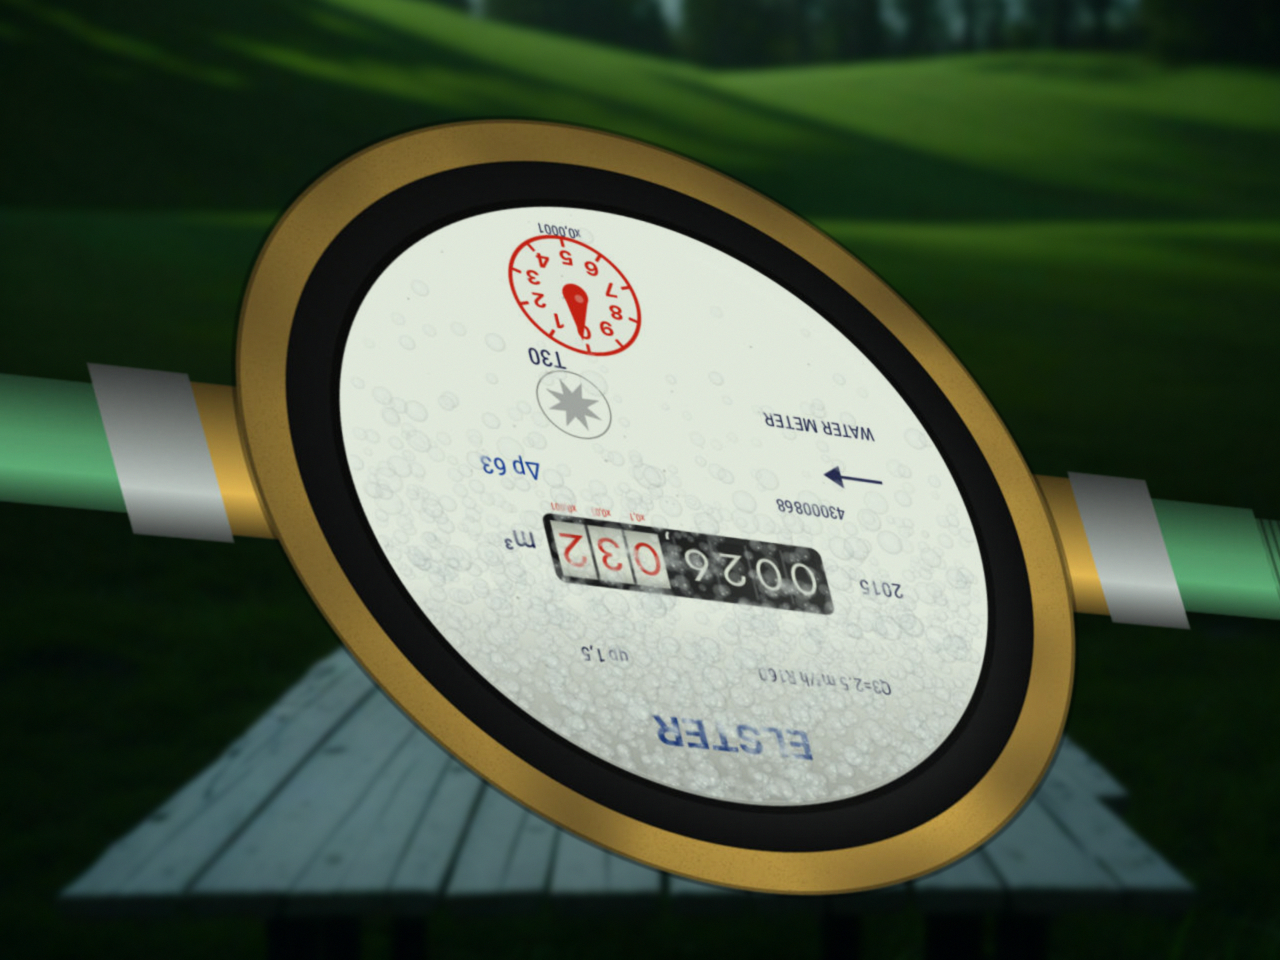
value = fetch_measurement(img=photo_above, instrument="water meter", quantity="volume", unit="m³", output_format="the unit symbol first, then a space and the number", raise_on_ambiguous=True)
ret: m³ 26.0320
